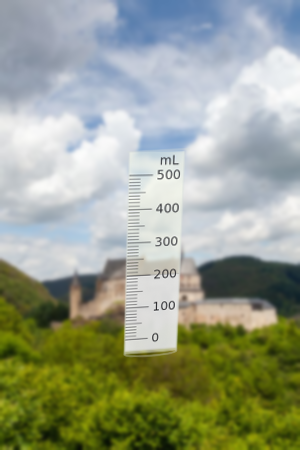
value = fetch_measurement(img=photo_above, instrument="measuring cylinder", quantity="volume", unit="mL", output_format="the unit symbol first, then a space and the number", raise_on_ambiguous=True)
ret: mL 200
